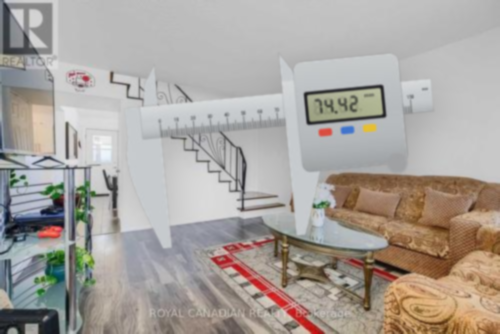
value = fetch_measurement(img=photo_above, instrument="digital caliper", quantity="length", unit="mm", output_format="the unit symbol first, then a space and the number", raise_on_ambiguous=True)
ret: mm 74.42
